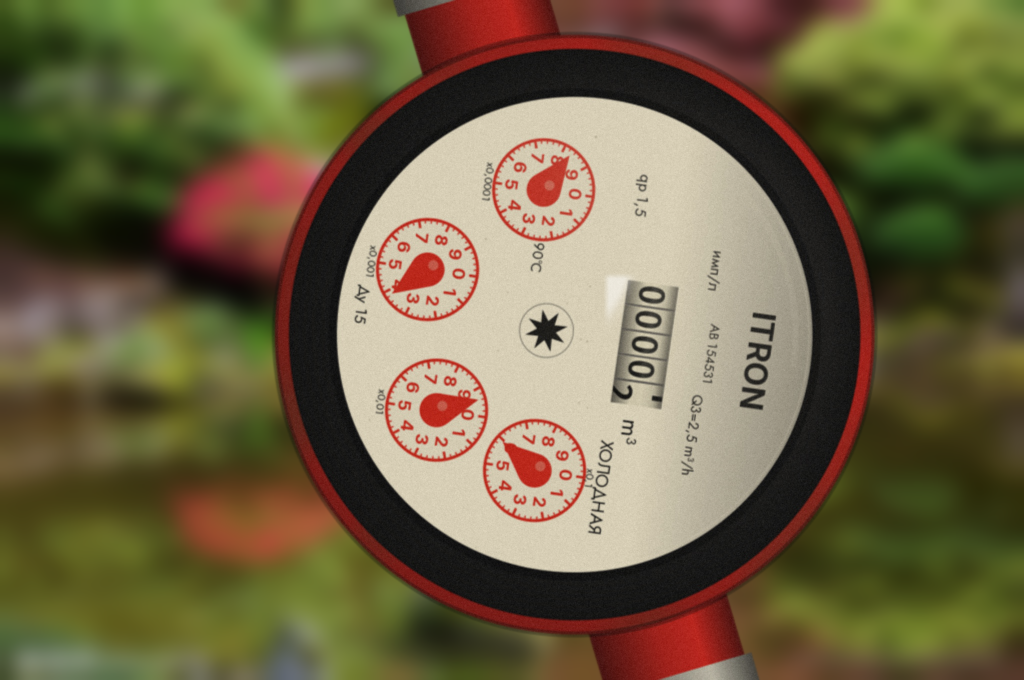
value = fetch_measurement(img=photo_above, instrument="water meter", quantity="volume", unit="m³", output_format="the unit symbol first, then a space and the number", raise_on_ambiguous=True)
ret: m³ 1.5938
